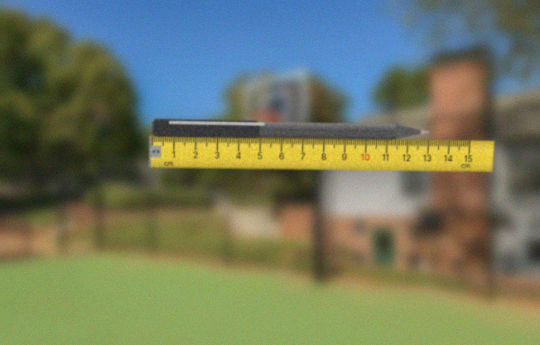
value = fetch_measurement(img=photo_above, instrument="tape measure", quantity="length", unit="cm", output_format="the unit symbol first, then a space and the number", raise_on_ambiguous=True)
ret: cm 13
